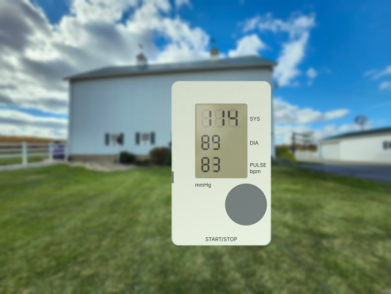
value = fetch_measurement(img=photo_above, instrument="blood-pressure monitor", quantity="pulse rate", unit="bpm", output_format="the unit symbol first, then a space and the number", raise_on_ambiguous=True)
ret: bpm 83
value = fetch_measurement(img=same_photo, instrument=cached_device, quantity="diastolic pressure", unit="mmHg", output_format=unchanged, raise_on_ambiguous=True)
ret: mmHg 89
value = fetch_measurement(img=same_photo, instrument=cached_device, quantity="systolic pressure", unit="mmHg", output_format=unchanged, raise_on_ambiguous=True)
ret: mmHg 114
